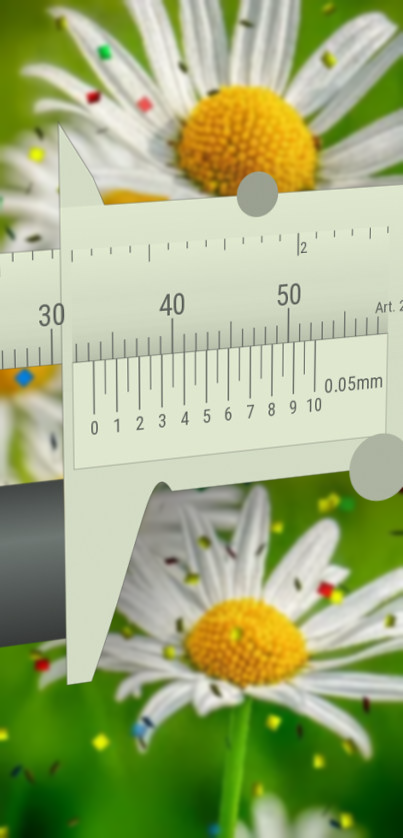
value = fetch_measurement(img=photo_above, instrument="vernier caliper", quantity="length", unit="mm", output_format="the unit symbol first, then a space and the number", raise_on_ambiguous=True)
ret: mm 33.4
